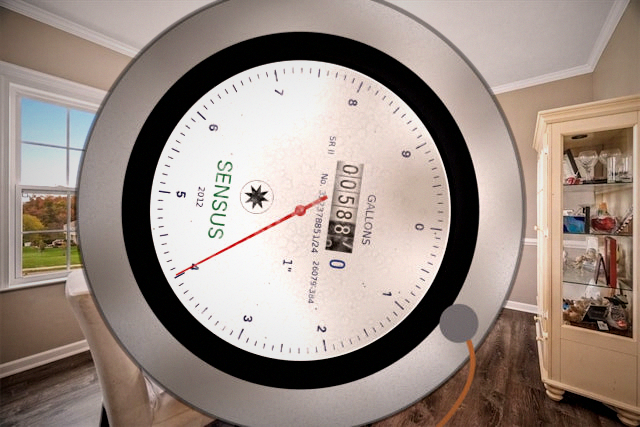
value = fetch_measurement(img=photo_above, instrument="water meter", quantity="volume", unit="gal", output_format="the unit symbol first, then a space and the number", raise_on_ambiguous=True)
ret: gal 58874.0
